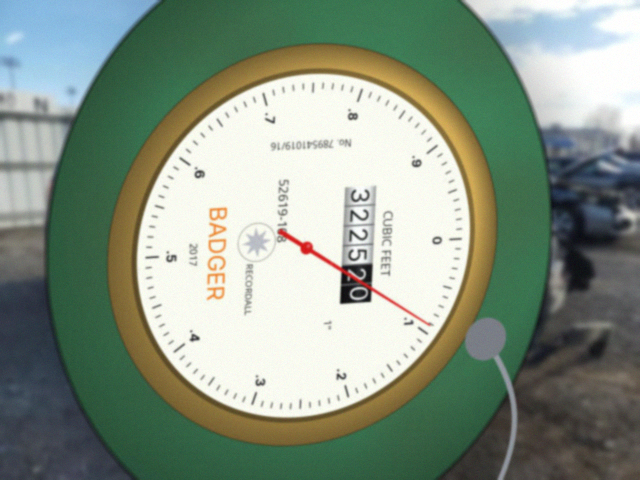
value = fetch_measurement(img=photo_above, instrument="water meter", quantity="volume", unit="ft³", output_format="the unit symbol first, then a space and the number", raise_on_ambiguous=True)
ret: ft³ 322520.09
